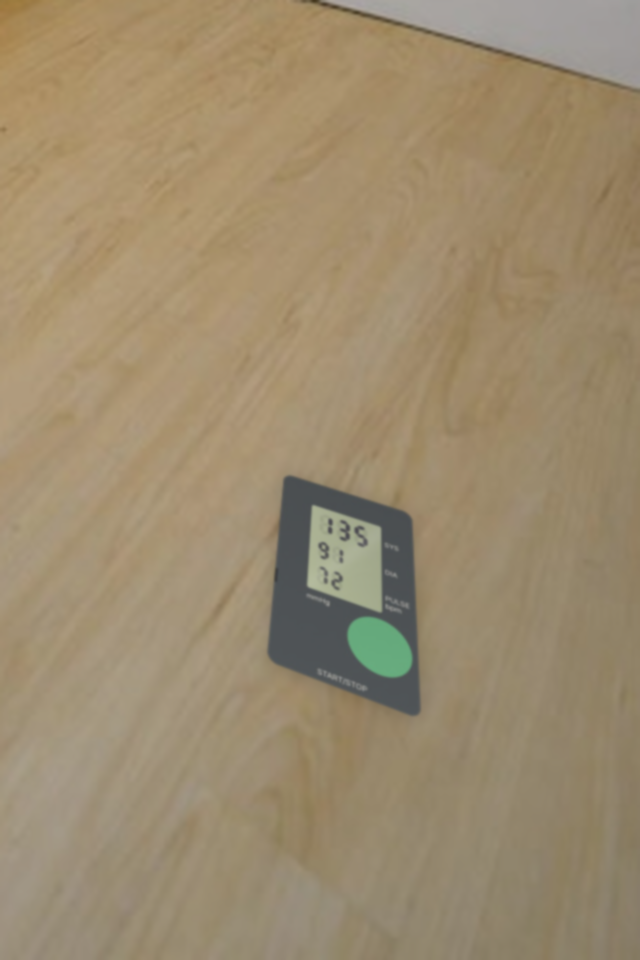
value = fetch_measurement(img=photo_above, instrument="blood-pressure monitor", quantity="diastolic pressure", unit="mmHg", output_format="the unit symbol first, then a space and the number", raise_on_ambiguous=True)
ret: mmHg 91
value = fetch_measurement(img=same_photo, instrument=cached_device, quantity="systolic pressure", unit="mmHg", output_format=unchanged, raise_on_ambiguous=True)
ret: mmHg 135
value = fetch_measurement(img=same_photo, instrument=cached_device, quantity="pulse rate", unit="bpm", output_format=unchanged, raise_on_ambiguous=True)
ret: bpm 72
